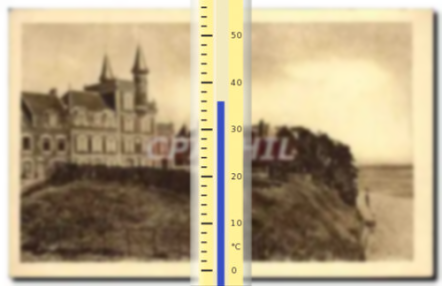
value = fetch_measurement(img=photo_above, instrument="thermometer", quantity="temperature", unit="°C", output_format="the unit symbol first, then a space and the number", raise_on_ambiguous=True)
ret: °C 36
